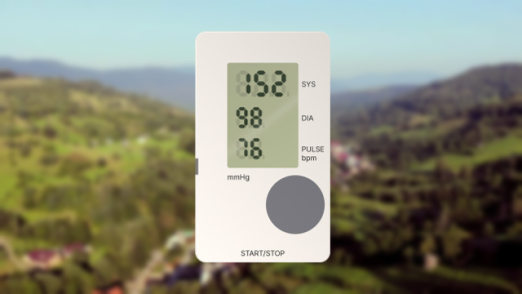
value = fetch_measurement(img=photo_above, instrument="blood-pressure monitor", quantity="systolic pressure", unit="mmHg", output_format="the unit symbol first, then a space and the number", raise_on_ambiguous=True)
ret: mmHg 152
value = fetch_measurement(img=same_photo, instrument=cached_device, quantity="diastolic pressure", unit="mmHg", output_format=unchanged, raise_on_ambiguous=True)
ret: mmHg 98
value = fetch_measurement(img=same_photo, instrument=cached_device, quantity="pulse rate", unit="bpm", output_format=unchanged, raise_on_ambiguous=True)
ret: bpm 76
